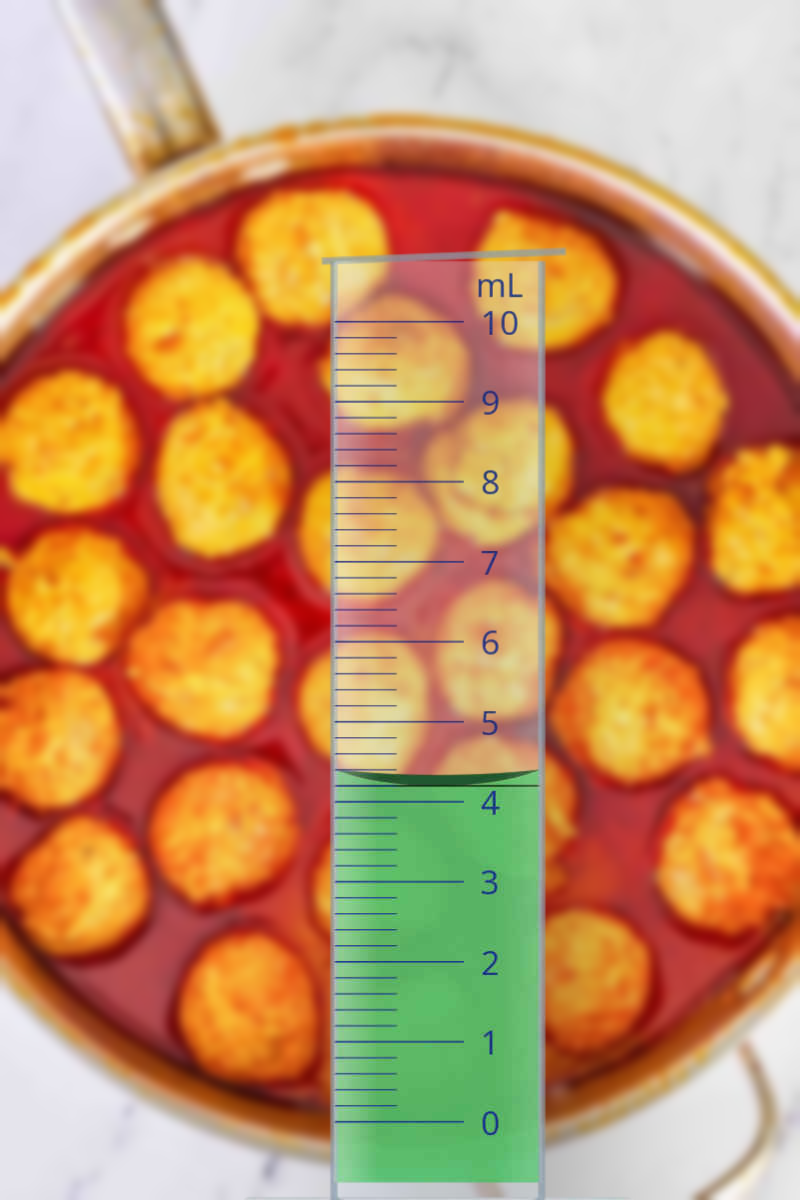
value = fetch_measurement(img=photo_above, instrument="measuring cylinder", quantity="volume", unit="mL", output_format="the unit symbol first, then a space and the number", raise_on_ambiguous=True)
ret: mL 4.2
